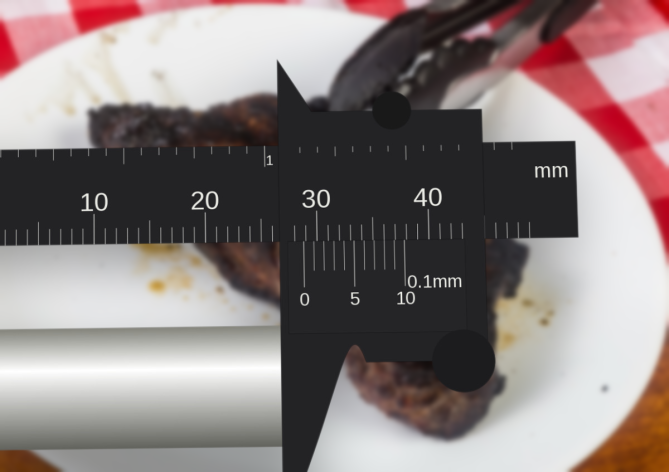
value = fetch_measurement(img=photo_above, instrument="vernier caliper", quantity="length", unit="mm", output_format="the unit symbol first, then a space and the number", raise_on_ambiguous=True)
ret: mm 28.8
